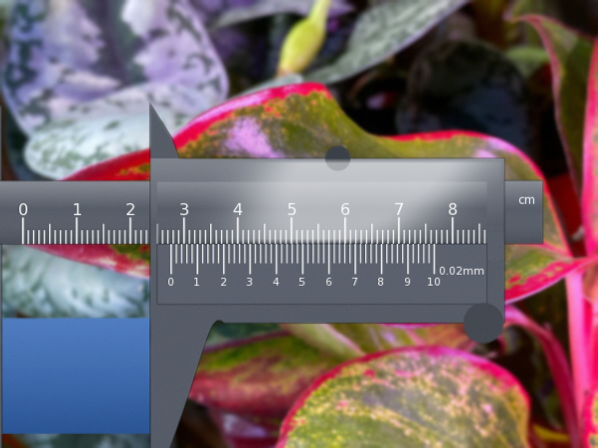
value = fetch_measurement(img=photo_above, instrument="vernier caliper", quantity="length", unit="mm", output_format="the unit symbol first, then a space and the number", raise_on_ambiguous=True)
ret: mm 27.6
